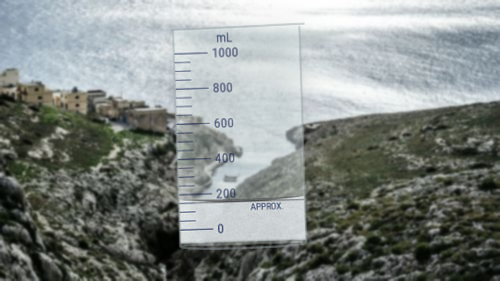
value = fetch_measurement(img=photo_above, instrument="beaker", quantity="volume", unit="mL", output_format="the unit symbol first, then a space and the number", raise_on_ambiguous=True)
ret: mL 150
